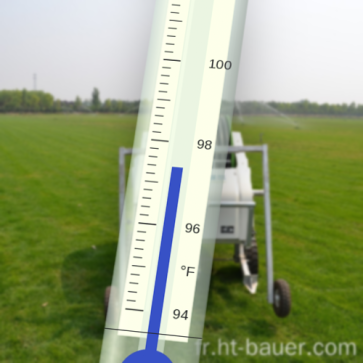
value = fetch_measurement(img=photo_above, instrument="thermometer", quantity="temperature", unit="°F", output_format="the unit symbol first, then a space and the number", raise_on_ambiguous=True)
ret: °F 97.4
